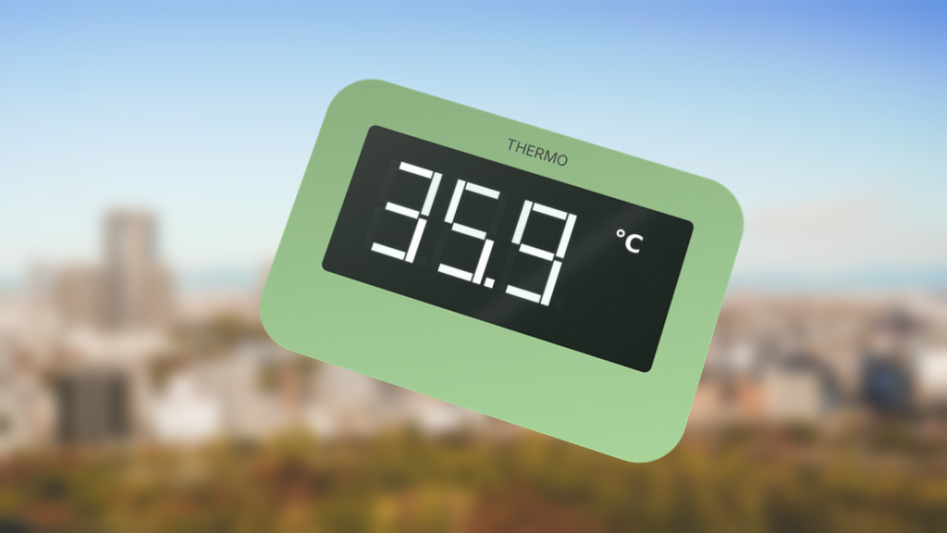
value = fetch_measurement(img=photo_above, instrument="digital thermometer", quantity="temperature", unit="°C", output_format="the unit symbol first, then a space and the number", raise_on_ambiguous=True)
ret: °C 35.9
